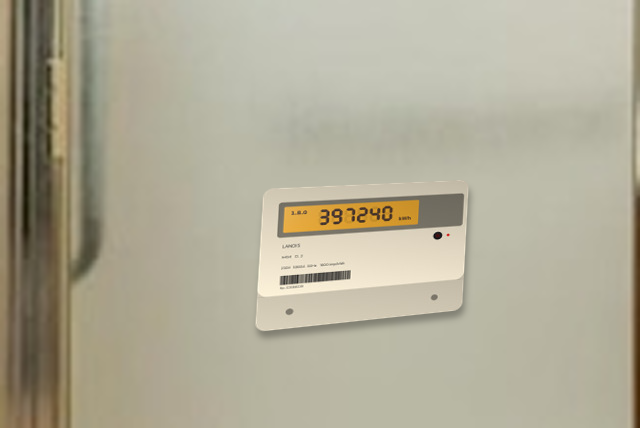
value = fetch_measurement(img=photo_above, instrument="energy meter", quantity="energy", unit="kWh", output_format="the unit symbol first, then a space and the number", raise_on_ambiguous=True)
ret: kWh 397240
